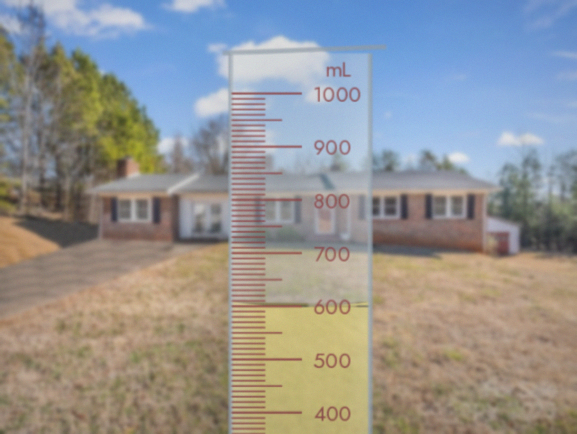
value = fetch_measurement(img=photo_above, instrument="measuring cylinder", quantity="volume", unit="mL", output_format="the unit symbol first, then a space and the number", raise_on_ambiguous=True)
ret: mL 600
